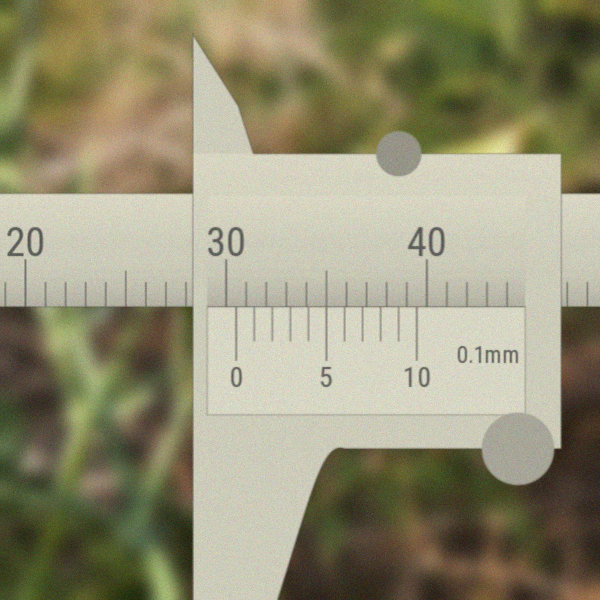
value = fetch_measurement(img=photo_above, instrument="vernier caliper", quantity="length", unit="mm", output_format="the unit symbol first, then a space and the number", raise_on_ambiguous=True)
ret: mm 30.5
